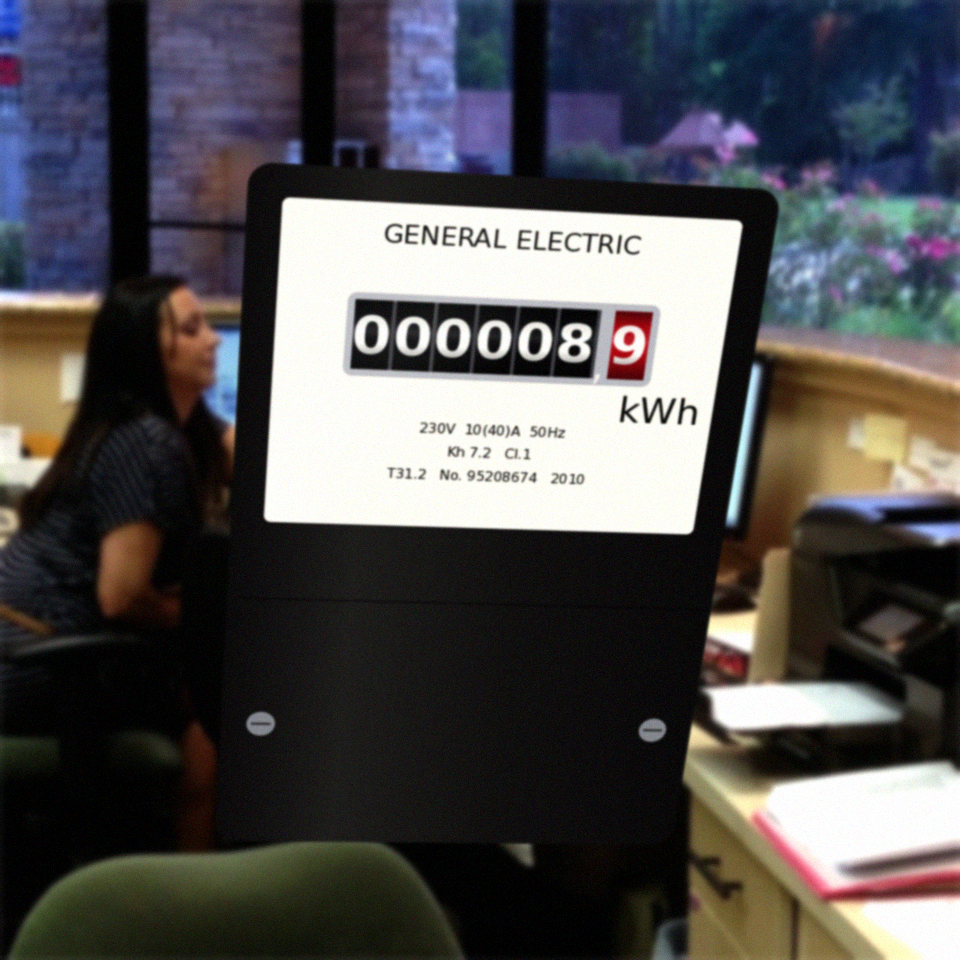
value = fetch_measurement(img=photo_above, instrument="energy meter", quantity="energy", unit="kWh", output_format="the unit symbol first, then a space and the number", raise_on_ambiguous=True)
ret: kWh 8.9
